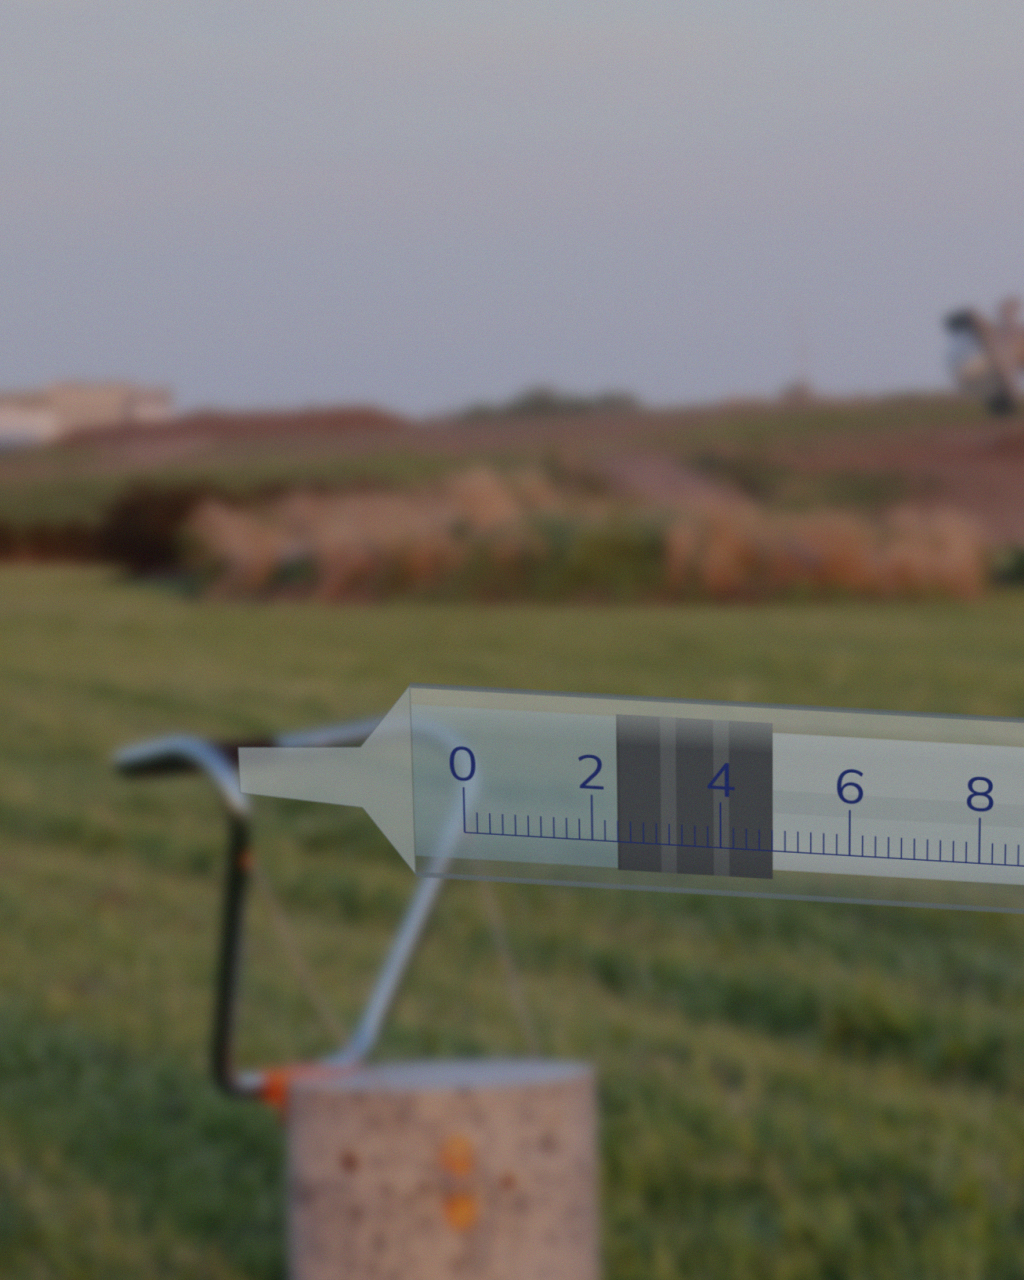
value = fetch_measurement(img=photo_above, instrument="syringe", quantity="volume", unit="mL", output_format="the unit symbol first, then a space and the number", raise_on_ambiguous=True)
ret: mL 2.4
